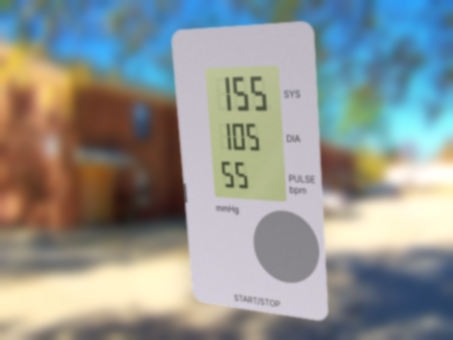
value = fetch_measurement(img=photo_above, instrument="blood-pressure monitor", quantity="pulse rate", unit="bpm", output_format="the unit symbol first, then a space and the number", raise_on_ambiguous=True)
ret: bpm 55
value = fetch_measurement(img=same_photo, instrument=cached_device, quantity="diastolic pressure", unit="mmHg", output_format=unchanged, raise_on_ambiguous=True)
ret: mmHg 105
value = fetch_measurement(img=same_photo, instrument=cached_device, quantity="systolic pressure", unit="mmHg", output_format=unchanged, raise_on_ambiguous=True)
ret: mmHg 155
